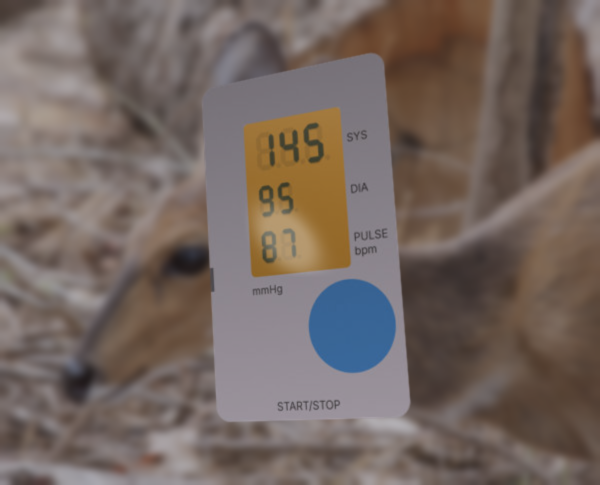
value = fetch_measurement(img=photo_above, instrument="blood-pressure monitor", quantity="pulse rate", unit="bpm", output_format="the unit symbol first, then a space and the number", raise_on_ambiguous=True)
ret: bpm 87
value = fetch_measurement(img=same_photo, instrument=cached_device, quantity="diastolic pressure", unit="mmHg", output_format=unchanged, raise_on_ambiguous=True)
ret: mmHg 95
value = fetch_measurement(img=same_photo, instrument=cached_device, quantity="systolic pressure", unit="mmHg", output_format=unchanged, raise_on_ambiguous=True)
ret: mmHg 145
